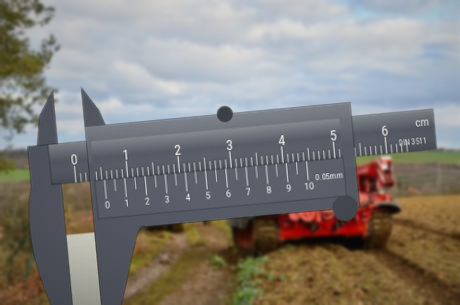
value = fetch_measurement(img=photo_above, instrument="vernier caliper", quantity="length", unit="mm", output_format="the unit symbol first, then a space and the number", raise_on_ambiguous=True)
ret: mm 5.5
